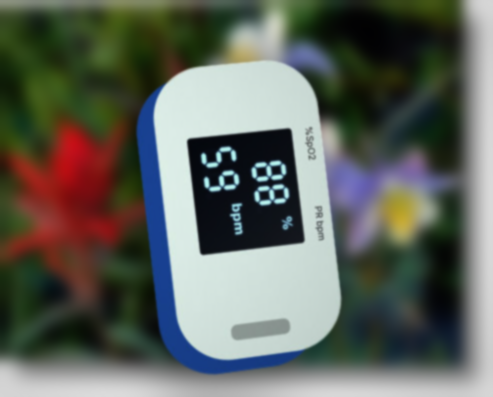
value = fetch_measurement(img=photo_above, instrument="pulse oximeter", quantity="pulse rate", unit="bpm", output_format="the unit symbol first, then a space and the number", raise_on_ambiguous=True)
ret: bpm 59
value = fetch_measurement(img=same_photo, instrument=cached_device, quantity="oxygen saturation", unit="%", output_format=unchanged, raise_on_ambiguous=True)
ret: % 88
